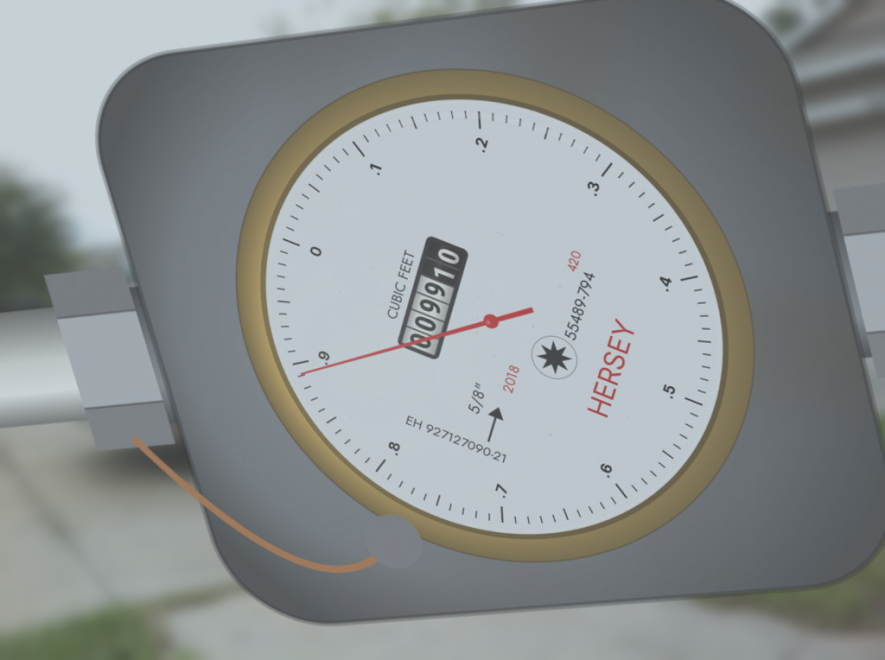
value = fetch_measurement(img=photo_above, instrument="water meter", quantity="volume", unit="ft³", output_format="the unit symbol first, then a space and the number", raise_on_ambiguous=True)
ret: ft³ 9909.89
